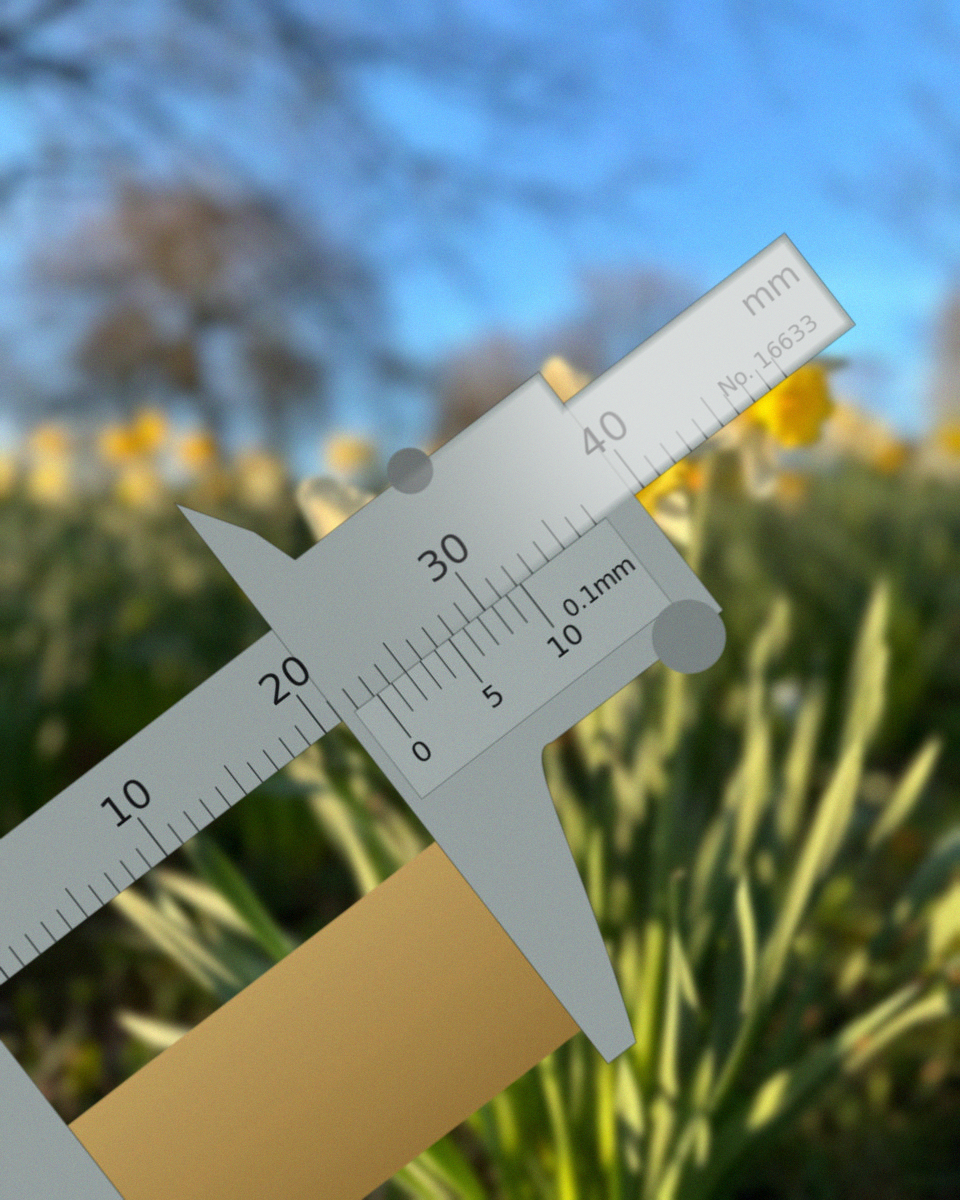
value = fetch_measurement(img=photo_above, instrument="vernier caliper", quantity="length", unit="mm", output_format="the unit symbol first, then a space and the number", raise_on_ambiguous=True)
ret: mm 23.2
